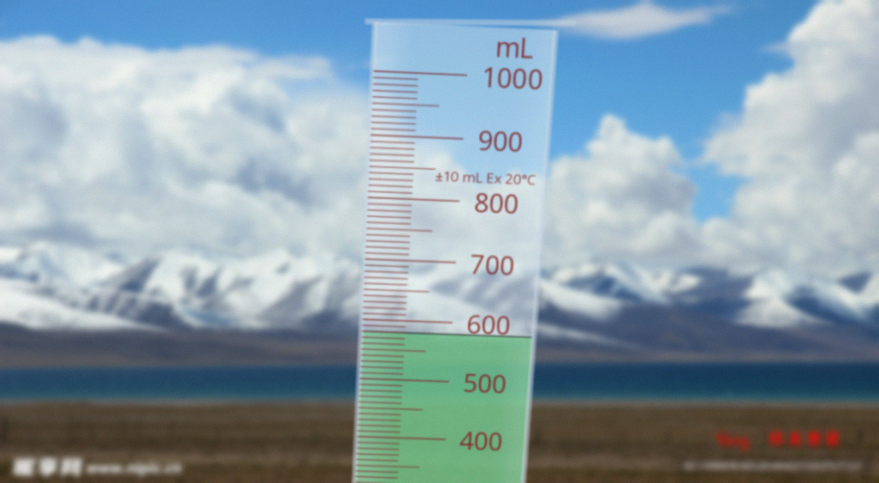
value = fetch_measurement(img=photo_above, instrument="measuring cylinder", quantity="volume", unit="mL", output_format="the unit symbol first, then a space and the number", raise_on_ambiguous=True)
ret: mL 580
